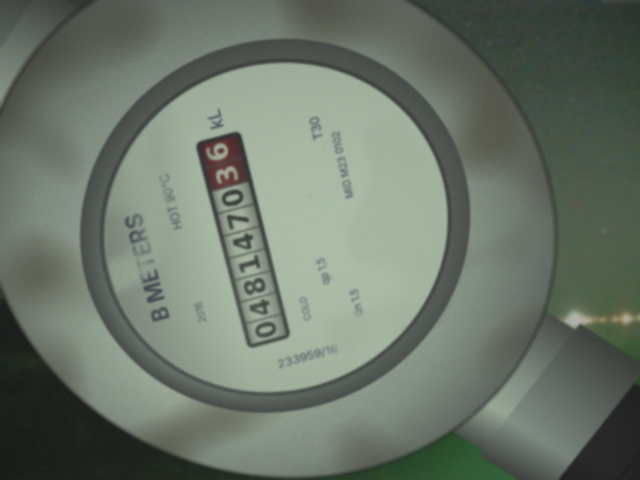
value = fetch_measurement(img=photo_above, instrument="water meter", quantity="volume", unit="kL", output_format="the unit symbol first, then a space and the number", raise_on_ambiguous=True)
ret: kL 481470.36
